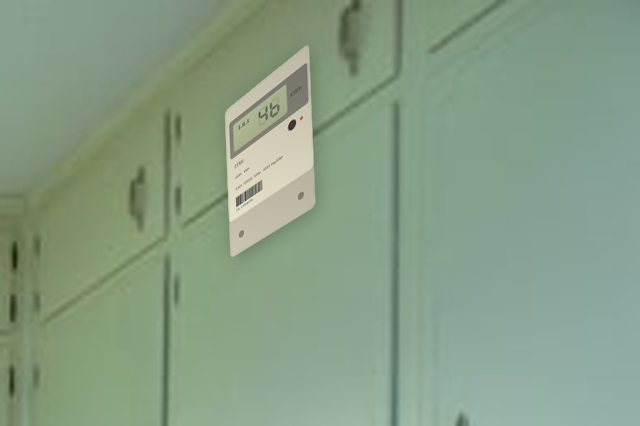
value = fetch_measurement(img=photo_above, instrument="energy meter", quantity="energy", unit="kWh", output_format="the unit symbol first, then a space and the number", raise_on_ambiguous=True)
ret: kWh 46
